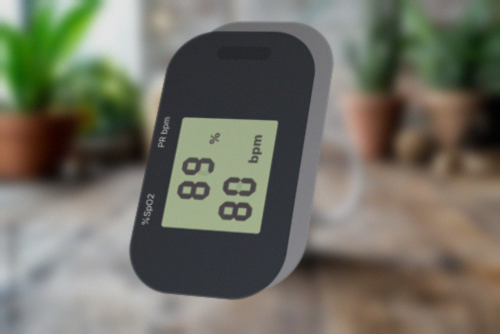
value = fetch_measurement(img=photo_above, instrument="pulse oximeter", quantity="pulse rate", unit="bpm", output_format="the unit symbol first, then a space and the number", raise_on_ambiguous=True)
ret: bpm 80
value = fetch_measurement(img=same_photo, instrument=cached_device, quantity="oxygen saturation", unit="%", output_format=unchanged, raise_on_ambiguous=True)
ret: % 89
